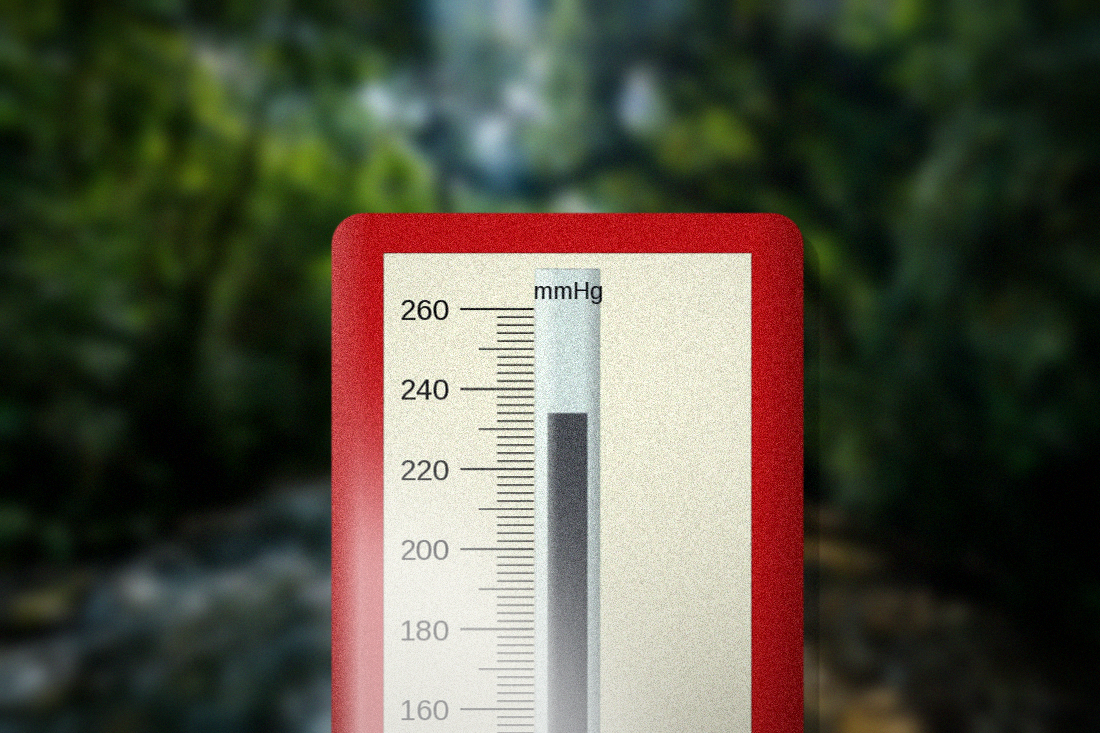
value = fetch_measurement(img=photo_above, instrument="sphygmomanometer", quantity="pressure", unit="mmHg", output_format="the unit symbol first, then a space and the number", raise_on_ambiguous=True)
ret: mmHg 234
